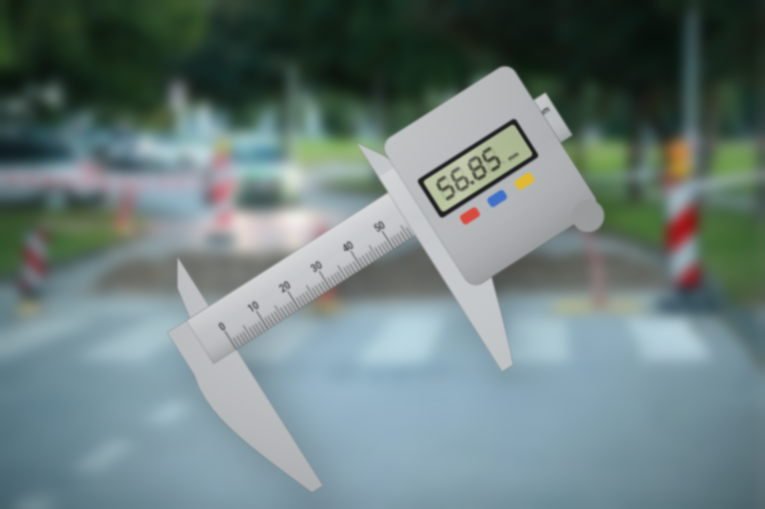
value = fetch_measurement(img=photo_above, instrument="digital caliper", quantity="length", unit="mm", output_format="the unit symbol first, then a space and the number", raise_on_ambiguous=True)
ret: mm 56.85
